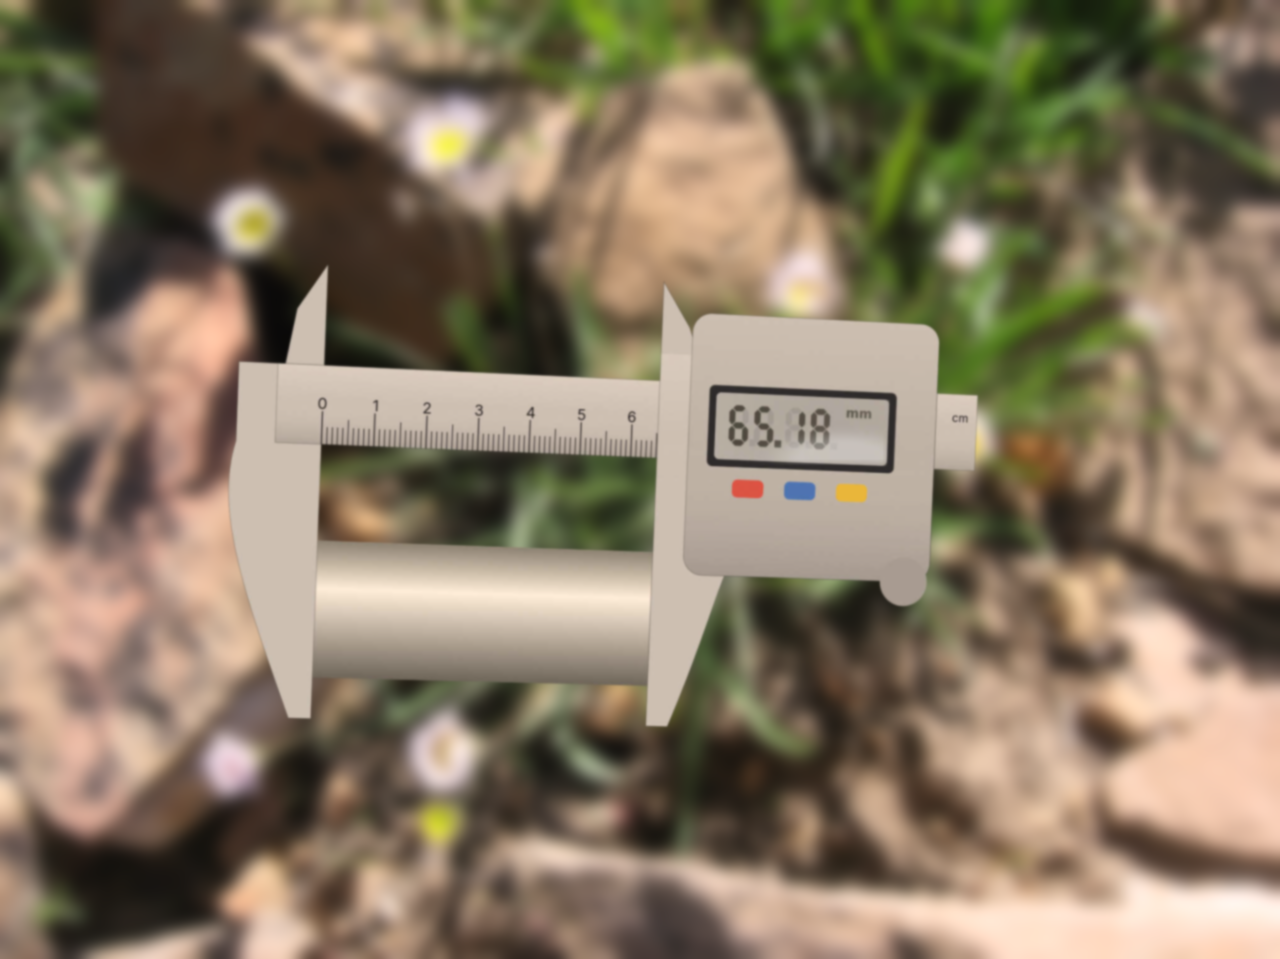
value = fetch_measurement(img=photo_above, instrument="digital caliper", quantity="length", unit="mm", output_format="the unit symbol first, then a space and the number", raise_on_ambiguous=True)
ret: mm 65.18
